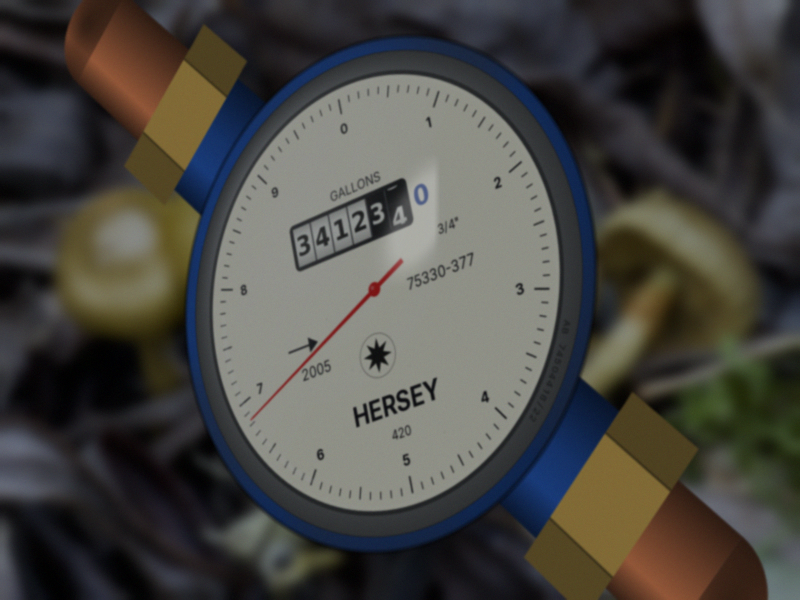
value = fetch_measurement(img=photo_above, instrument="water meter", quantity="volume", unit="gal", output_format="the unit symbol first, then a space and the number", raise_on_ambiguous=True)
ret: gal 3412336.8
